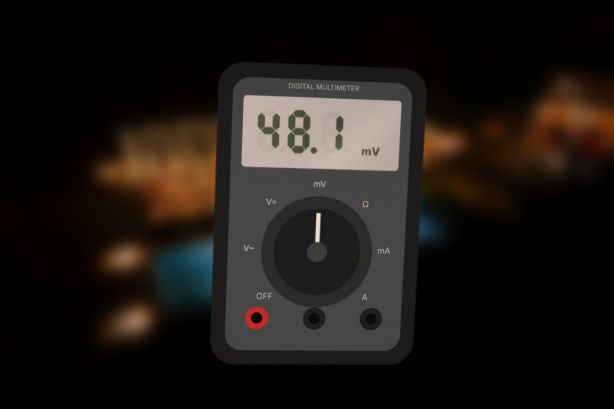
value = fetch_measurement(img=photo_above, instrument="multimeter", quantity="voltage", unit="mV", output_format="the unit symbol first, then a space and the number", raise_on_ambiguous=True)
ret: mV 48.1
